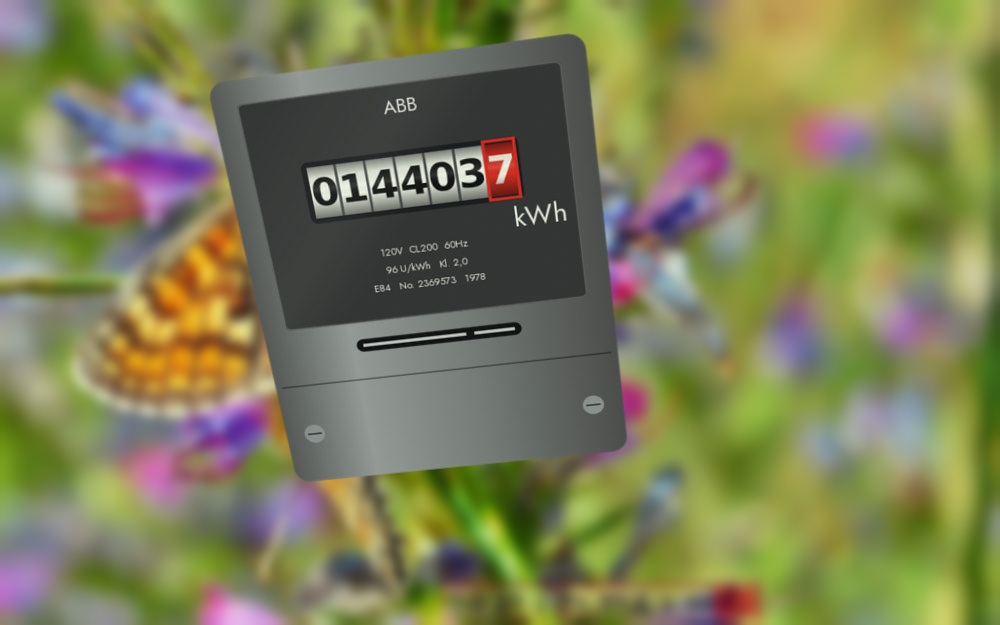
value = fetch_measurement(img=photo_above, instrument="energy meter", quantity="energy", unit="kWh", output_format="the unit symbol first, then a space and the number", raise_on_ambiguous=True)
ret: kWh 14403.7
